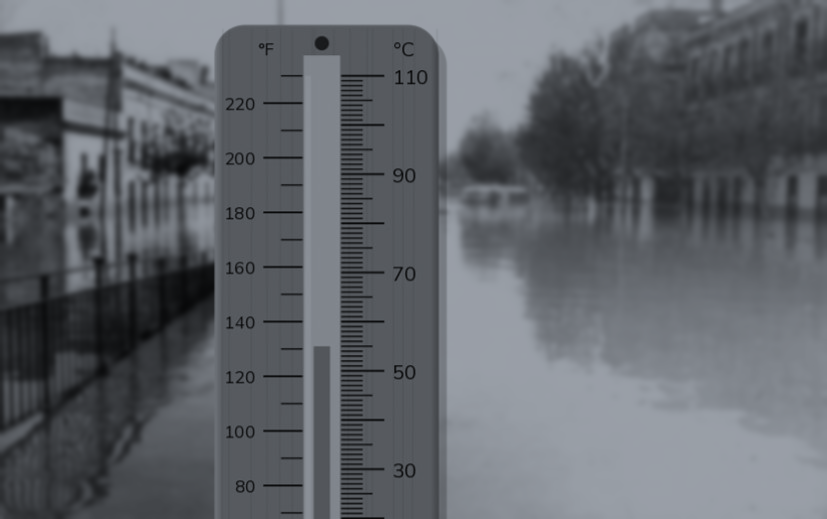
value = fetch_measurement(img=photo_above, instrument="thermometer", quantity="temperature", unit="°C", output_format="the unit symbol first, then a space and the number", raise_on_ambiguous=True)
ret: °C 55
